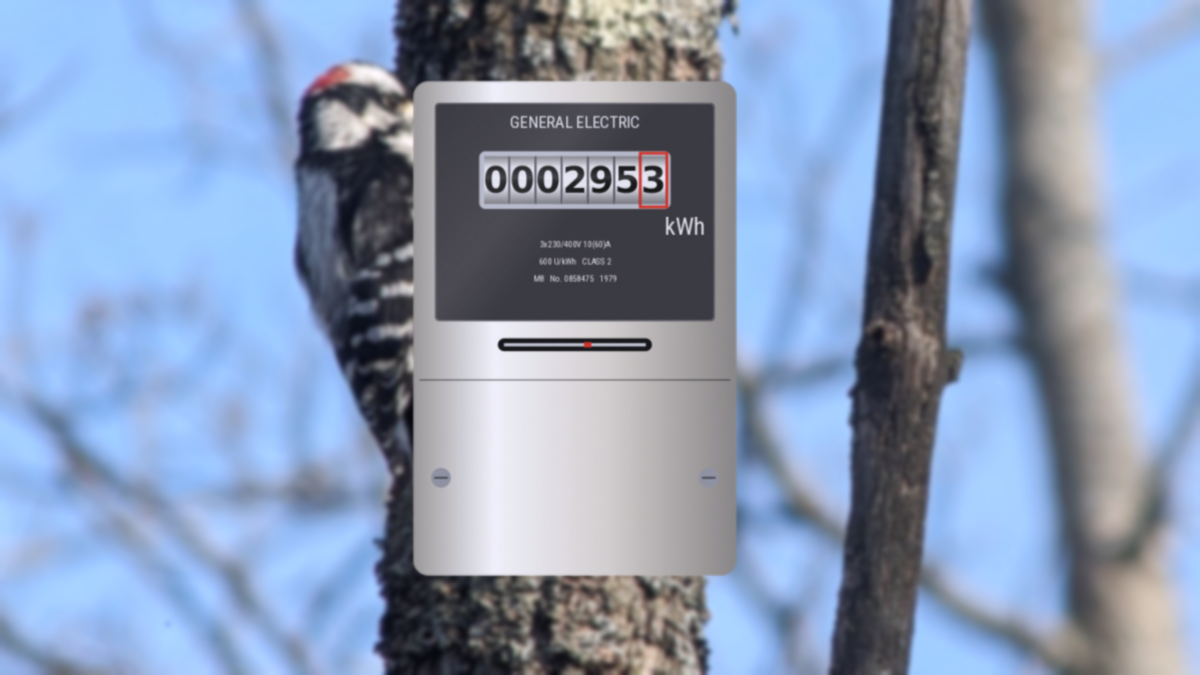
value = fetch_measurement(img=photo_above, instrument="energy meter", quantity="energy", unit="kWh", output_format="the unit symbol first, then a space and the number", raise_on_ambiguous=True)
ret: kWh 295.3
